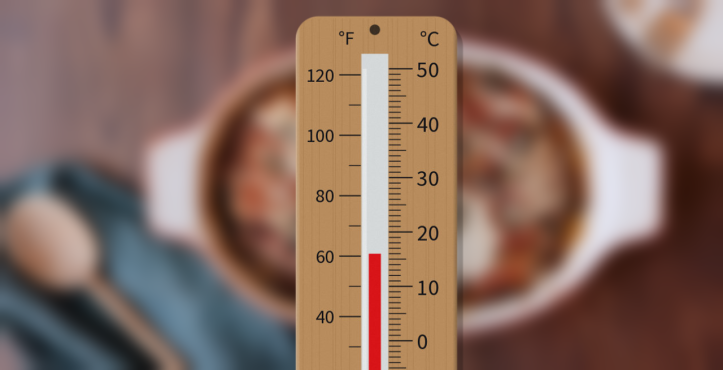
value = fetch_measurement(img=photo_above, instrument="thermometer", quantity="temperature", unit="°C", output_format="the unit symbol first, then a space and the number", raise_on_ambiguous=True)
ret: °C 16
